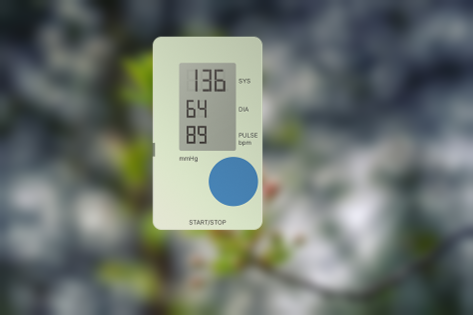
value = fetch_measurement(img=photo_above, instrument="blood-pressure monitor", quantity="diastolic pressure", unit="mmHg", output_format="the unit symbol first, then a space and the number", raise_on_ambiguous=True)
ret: mmHg 64
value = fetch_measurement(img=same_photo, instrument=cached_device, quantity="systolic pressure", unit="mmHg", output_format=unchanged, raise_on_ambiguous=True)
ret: mmHg 136
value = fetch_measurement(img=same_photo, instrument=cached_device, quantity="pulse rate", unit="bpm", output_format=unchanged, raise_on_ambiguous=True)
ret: bpm 89
